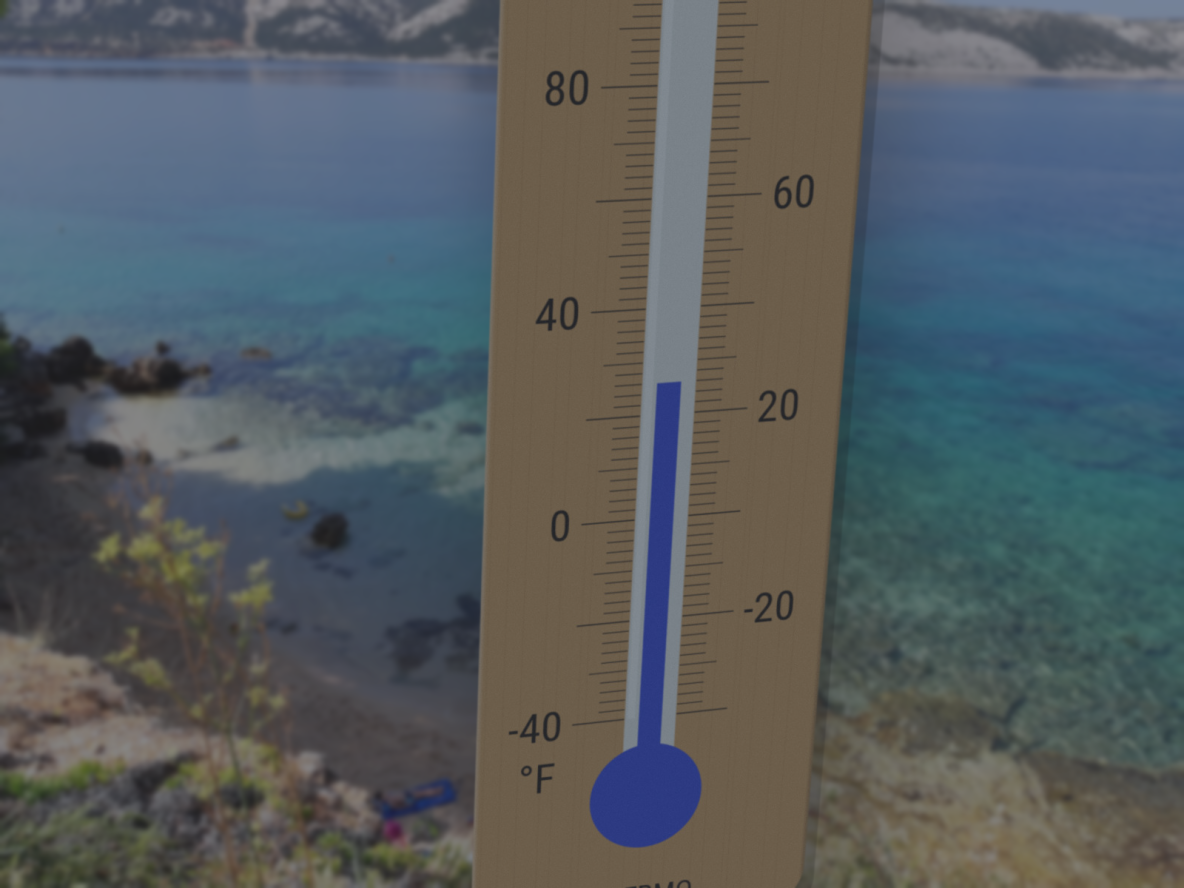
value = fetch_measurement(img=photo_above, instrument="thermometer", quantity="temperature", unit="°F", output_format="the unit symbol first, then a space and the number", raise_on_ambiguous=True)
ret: °F 26
